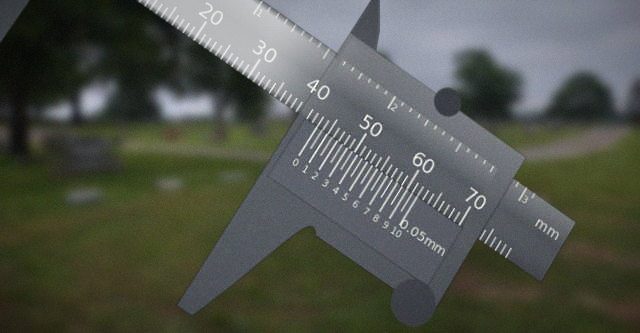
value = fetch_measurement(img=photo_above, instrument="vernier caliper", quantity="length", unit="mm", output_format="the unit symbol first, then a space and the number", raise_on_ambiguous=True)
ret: mm 43.0
